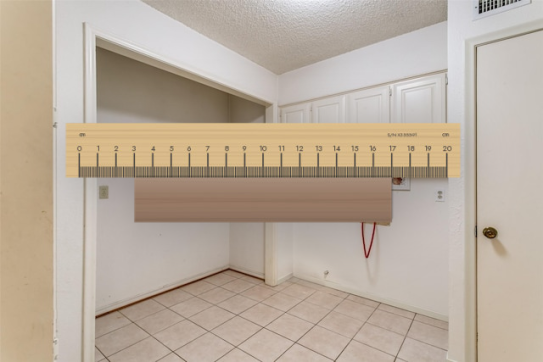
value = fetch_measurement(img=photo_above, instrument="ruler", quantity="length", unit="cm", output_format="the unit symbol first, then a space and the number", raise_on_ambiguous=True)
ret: cm 14
